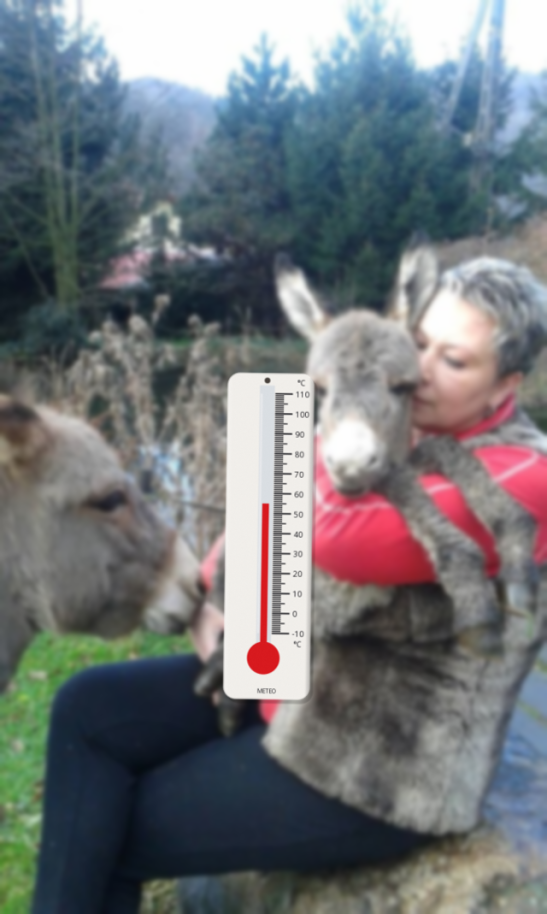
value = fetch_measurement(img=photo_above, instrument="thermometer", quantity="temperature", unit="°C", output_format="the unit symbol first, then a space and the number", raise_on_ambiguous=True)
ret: °C 55
